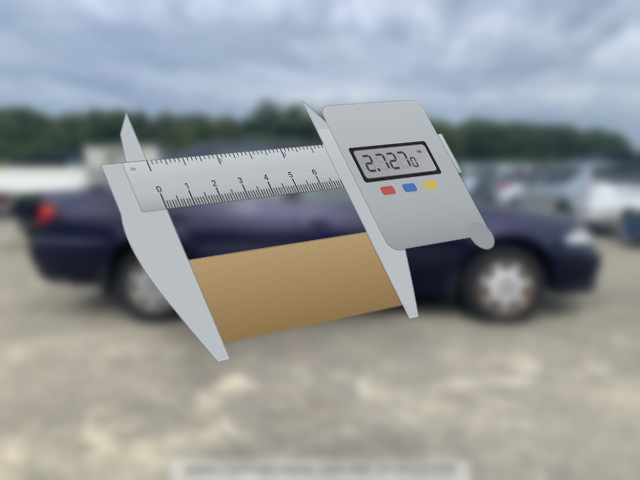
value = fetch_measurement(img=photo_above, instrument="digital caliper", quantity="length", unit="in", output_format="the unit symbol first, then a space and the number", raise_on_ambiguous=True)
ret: in 2.7270
